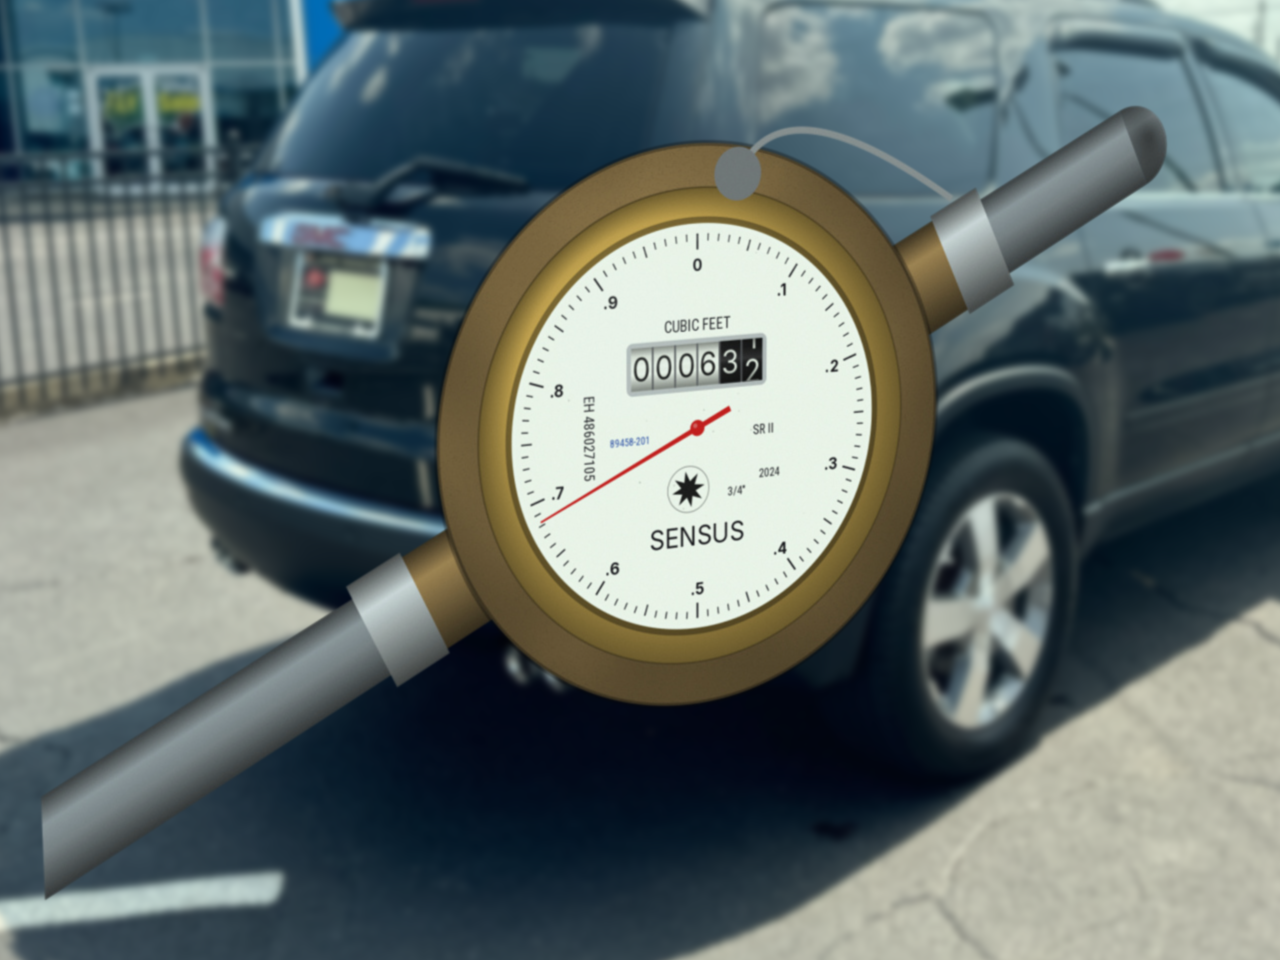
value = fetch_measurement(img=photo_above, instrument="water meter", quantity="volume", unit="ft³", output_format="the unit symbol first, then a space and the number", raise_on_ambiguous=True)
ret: ft³ 631.68
